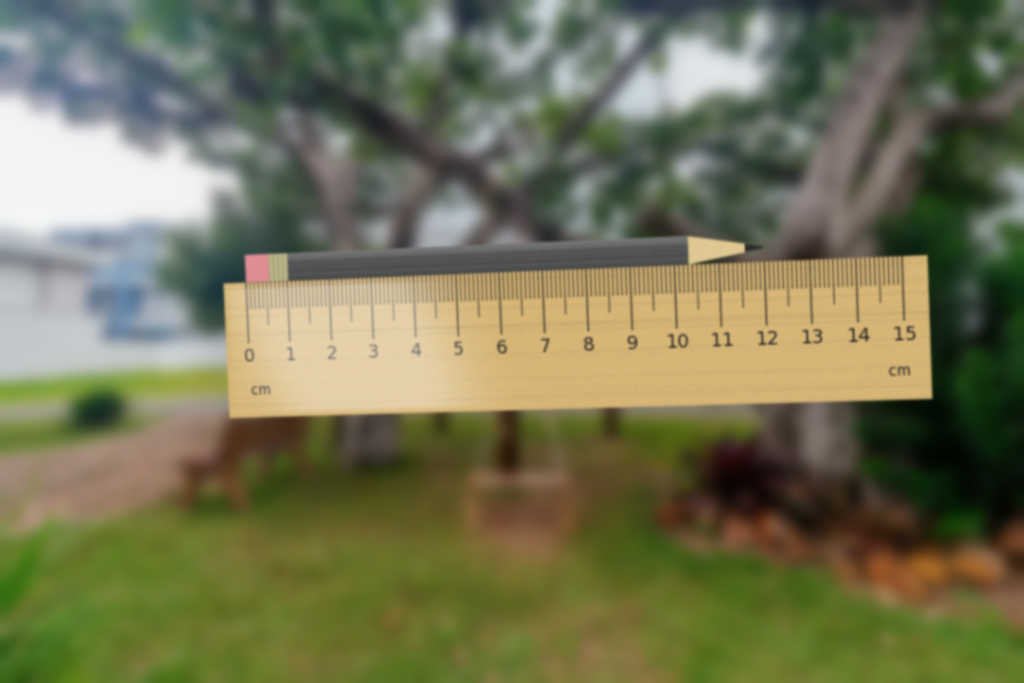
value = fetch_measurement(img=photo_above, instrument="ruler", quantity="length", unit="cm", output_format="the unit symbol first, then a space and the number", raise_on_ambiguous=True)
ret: cm 12
